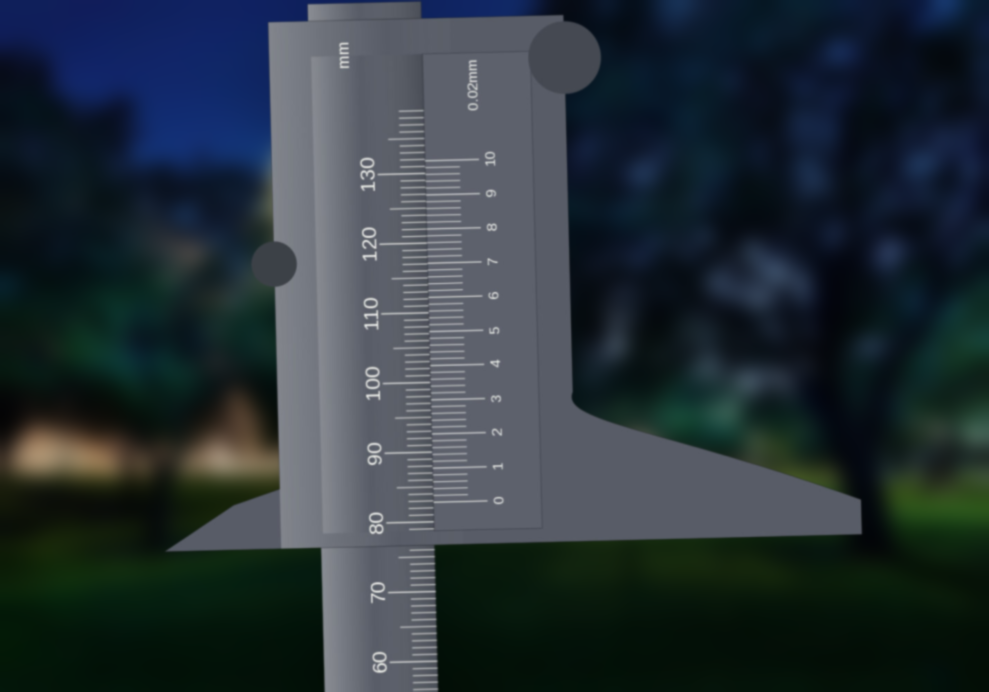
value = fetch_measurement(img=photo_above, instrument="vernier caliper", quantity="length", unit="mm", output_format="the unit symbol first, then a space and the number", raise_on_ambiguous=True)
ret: mm 82.8
